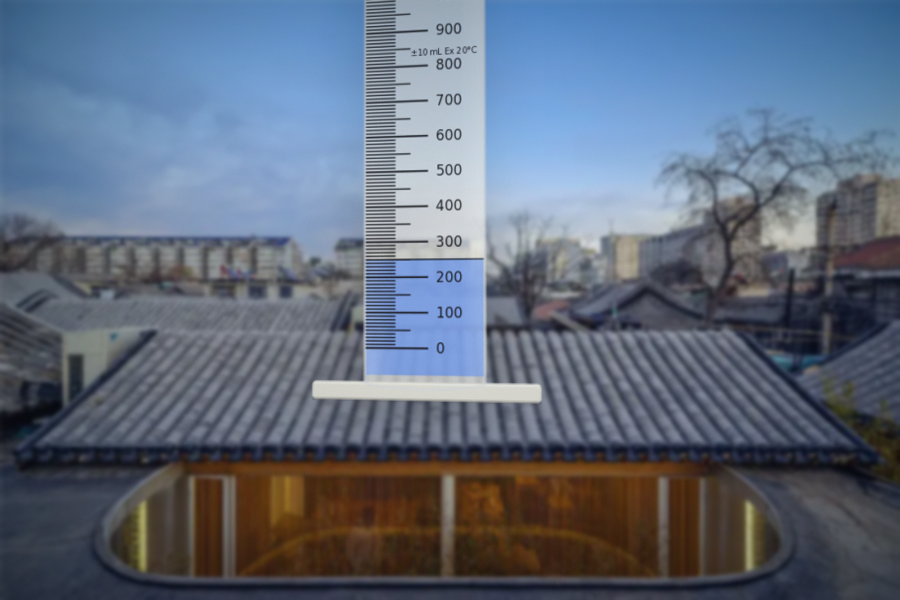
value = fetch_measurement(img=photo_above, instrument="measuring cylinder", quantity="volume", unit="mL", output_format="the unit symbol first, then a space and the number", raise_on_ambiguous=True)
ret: mL 250
